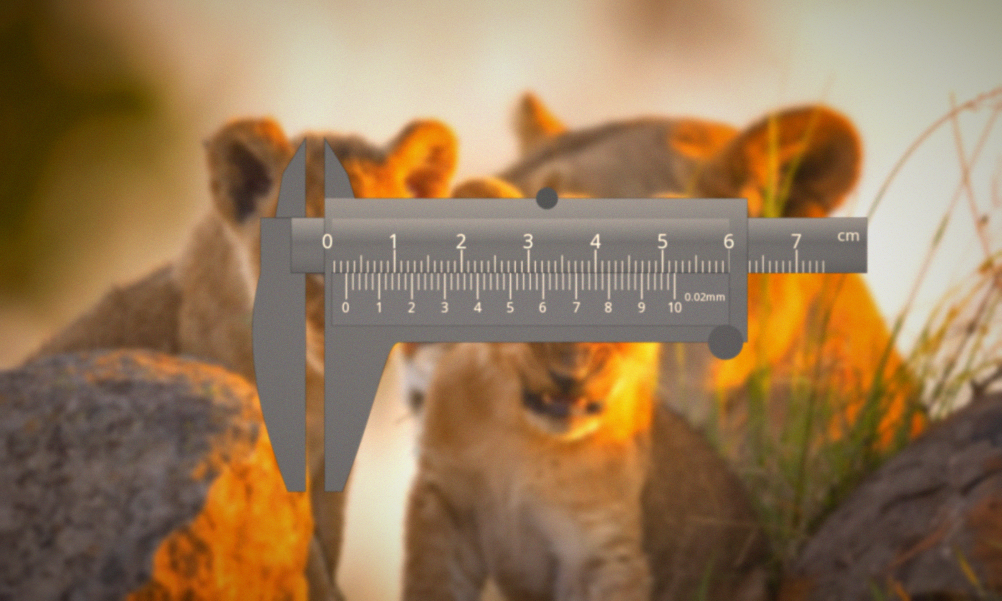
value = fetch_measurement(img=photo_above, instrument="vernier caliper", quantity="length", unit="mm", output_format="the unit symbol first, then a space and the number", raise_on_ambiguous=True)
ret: mm 2.8
